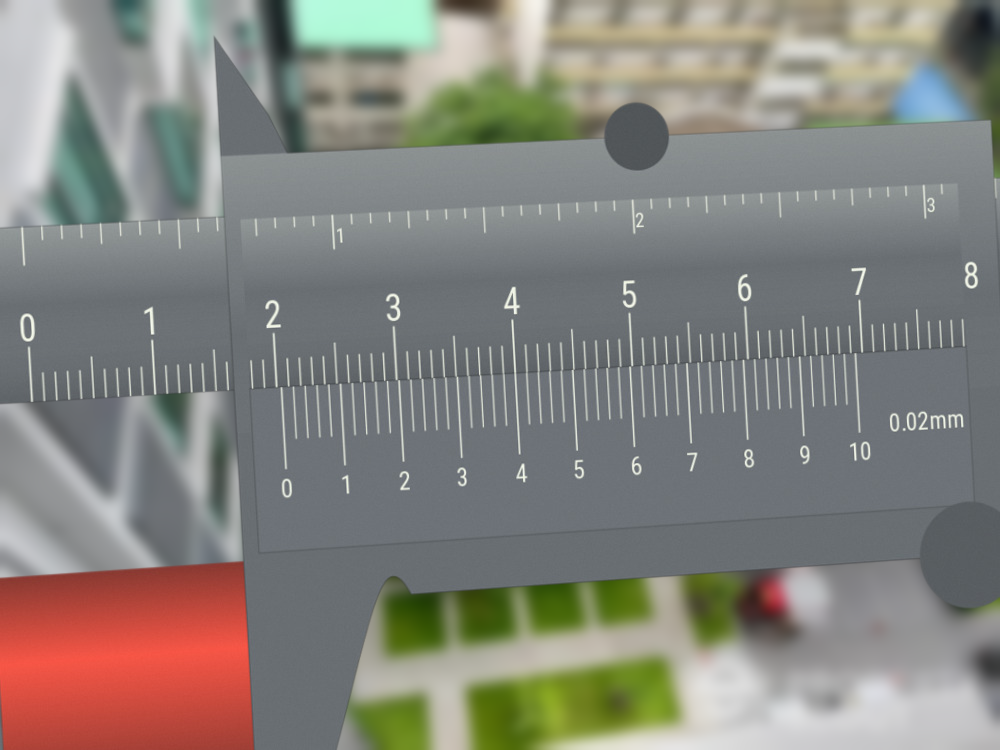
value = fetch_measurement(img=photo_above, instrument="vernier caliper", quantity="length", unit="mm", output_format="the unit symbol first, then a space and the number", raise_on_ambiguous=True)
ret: mm 20.4
